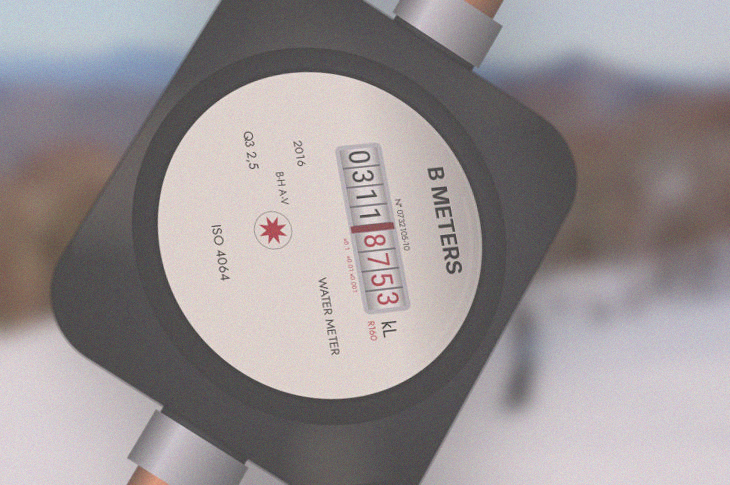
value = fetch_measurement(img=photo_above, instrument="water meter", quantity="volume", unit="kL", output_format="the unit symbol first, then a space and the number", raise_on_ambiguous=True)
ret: kL 311.8753
